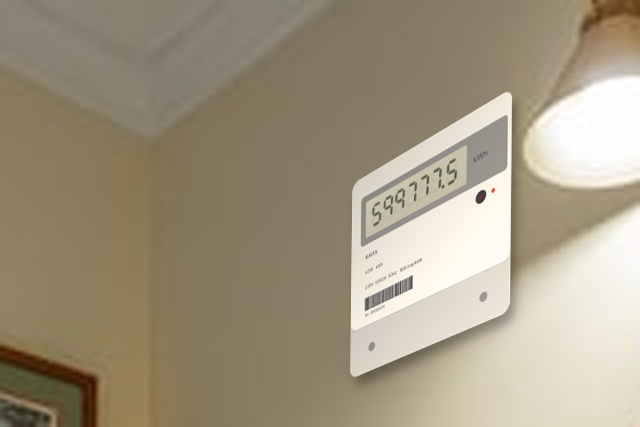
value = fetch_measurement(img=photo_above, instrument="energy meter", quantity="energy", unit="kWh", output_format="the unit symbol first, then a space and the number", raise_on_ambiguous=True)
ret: kWh 599777.5
